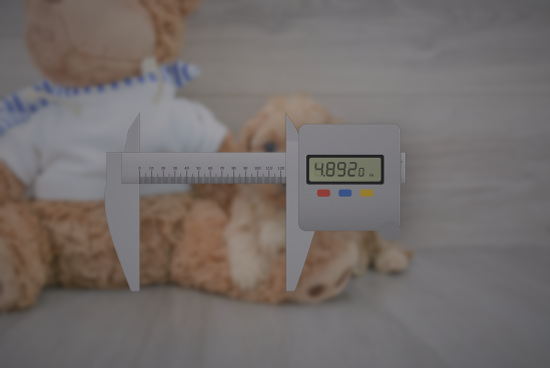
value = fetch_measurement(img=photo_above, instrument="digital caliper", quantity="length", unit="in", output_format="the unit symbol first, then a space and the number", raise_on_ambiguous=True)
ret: in 4.8920
